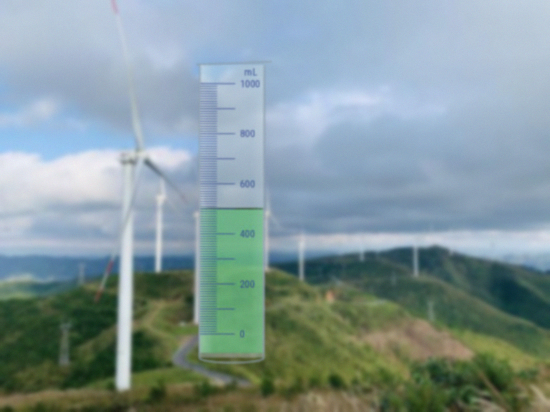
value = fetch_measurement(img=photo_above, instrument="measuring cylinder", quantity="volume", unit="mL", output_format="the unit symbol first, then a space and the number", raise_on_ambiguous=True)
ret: mL 500
